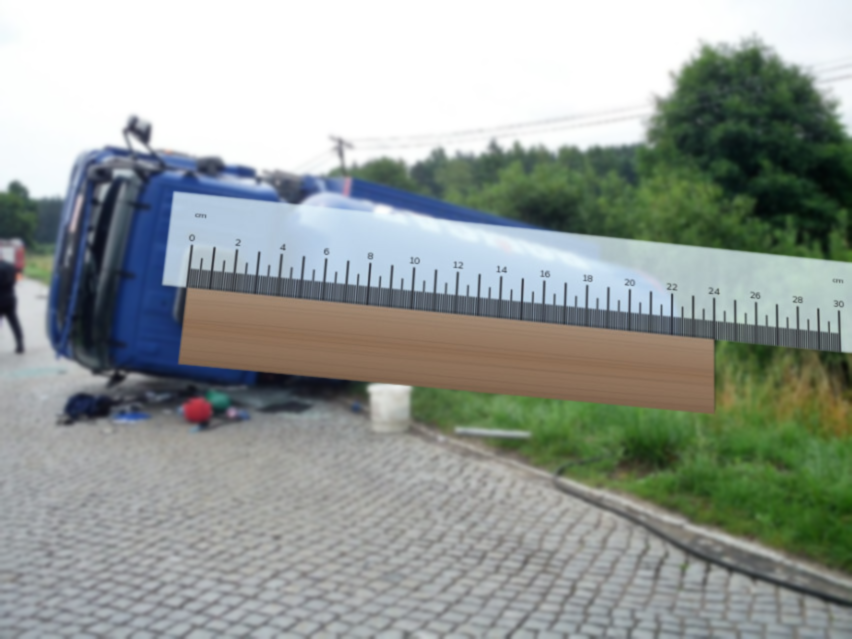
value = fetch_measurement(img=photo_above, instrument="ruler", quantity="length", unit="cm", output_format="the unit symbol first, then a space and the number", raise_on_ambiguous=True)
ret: cm 24
